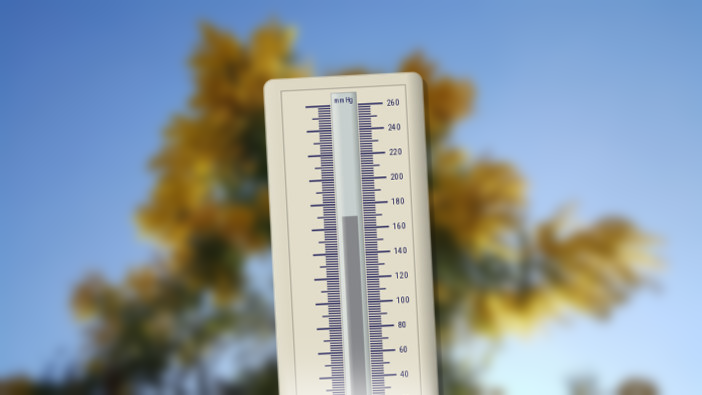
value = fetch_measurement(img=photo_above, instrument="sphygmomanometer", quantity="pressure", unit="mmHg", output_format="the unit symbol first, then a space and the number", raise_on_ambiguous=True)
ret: mmHg 170
